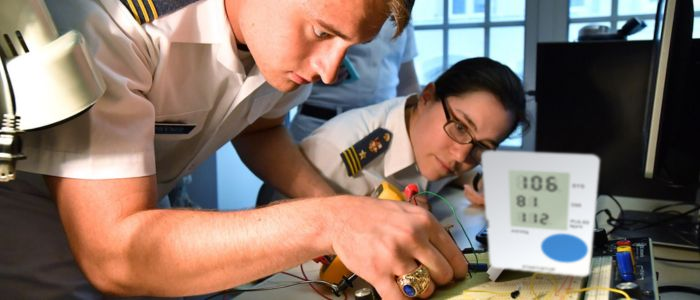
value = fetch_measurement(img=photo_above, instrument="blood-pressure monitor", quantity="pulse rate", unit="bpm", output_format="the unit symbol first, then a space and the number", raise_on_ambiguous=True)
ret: bpm 112
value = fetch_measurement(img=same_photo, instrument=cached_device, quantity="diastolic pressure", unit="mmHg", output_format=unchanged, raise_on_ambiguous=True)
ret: mmHg 81
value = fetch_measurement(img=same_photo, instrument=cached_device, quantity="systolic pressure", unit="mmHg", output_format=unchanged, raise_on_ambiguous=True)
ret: mmHg 106
